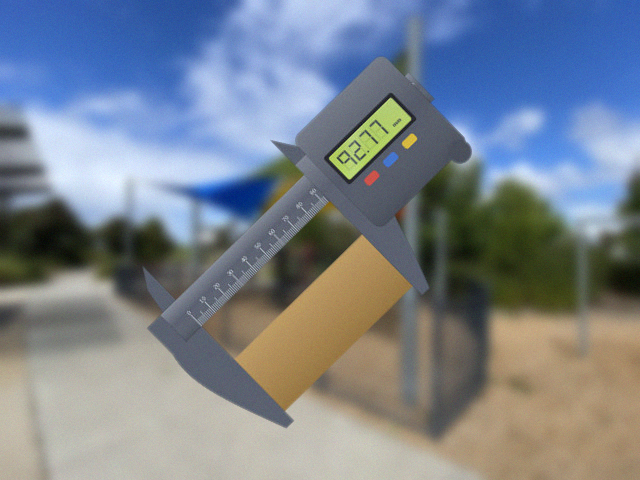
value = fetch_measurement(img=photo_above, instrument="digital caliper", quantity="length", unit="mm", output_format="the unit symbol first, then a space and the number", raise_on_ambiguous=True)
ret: mm 92.77
